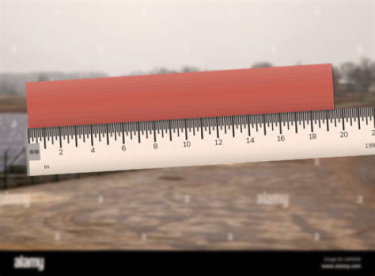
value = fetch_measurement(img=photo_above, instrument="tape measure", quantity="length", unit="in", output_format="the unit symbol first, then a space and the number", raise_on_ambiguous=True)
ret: in 19.5
